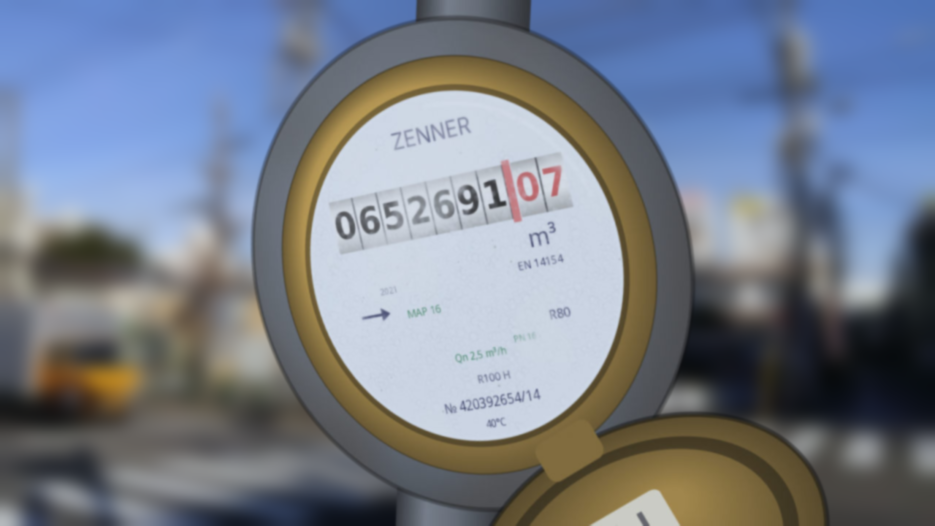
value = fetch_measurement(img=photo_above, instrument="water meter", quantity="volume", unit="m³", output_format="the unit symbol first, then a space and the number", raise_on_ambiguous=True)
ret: m³ 652691.07
